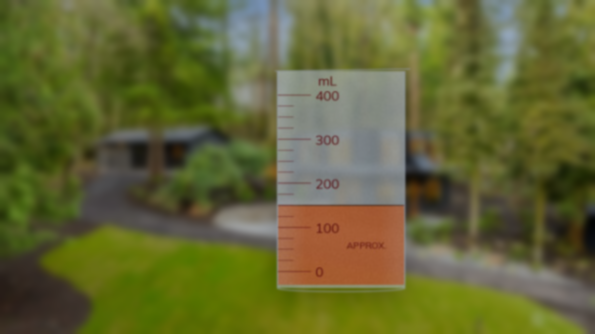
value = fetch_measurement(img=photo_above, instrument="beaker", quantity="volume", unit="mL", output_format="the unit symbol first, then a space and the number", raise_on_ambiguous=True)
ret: mL 150
